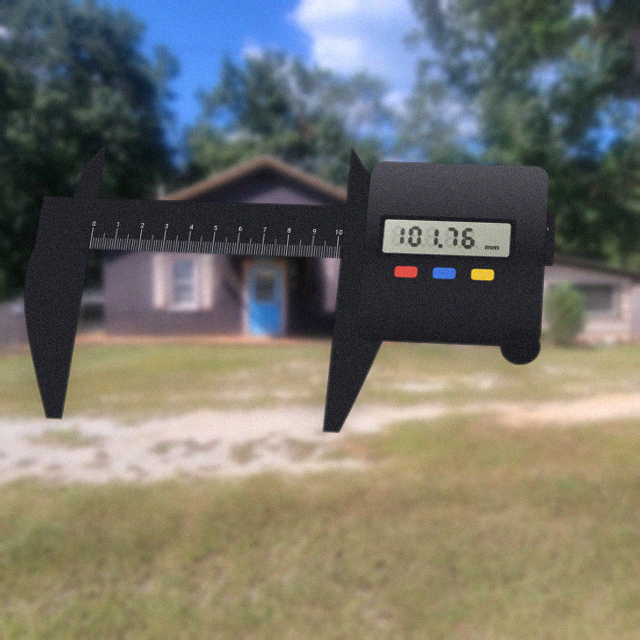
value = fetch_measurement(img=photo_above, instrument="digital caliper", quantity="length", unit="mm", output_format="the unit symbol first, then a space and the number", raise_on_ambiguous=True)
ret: mm 101.76
